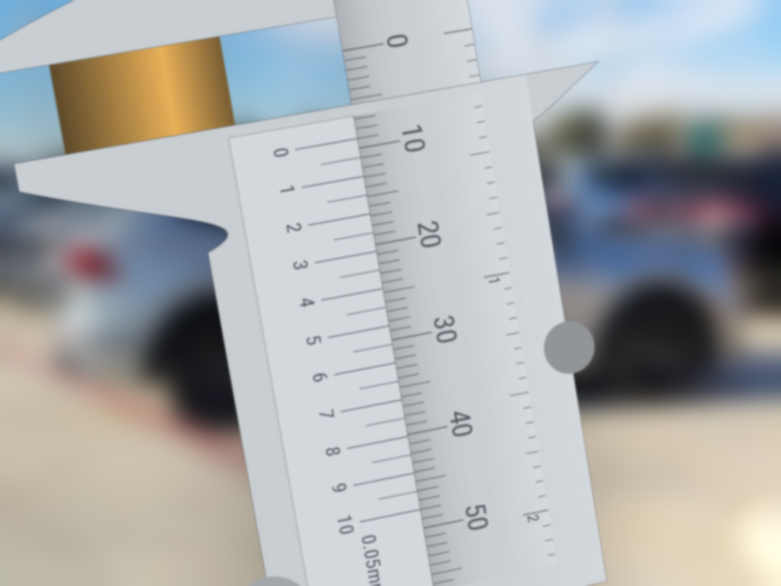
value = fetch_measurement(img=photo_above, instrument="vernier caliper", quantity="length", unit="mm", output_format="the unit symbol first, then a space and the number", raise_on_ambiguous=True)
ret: mm 9.0
